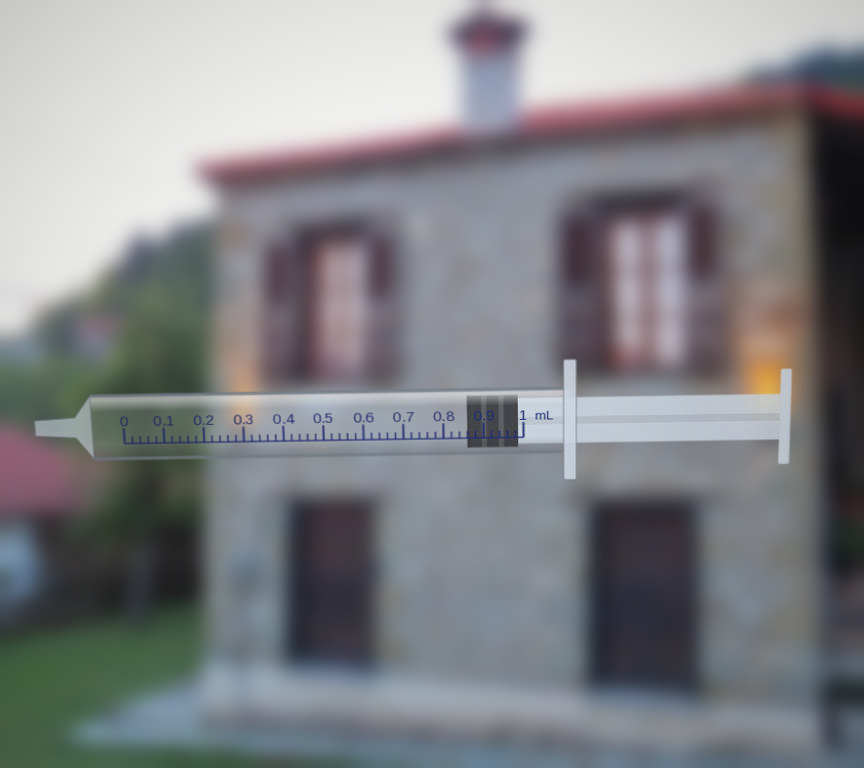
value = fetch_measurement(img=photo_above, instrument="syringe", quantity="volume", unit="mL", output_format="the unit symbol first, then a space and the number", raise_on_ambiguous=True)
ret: mL 0.86
